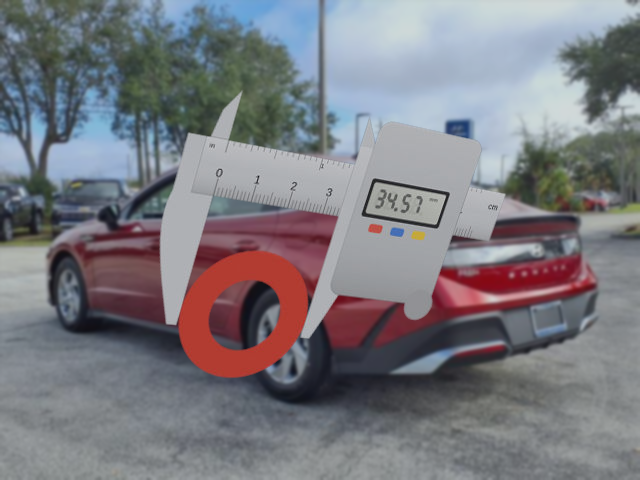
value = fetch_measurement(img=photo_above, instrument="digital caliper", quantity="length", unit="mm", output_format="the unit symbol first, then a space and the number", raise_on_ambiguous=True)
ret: mm 34.57
